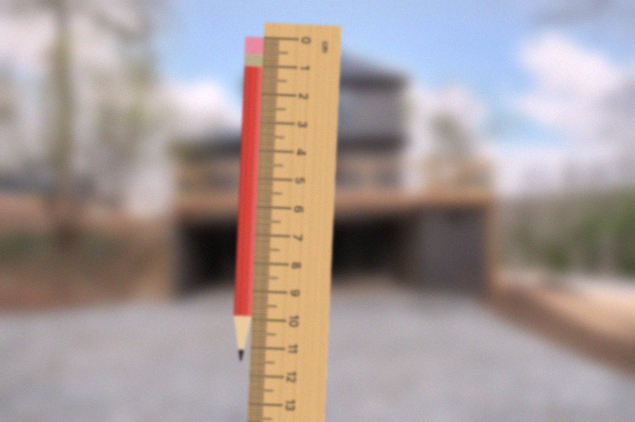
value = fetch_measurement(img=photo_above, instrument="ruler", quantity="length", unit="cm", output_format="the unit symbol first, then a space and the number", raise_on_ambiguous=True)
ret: cm 11.5
